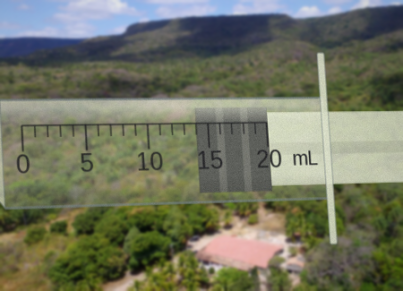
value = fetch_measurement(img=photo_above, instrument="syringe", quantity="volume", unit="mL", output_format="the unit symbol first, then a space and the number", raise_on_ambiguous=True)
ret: mL 14
